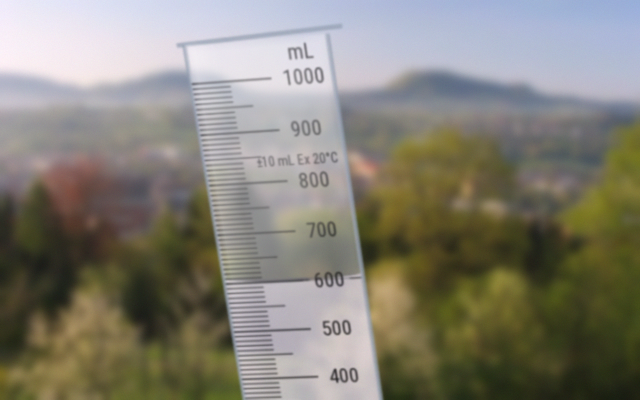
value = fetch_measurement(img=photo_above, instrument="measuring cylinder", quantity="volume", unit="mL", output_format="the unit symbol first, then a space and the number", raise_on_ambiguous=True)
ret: mL 600
